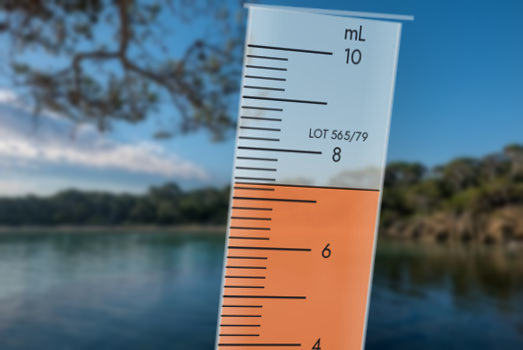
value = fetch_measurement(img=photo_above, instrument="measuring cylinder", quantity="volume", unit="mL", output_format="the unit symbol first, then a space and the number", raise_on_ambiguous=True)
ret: mL 7.3
